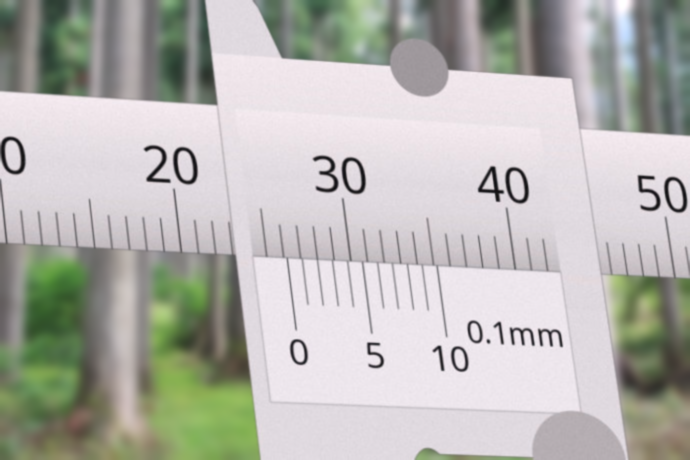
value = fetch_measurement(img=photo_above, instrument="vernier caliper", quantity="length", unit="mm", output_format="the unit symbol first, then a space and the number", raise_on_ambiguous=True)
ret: mm 26.2
